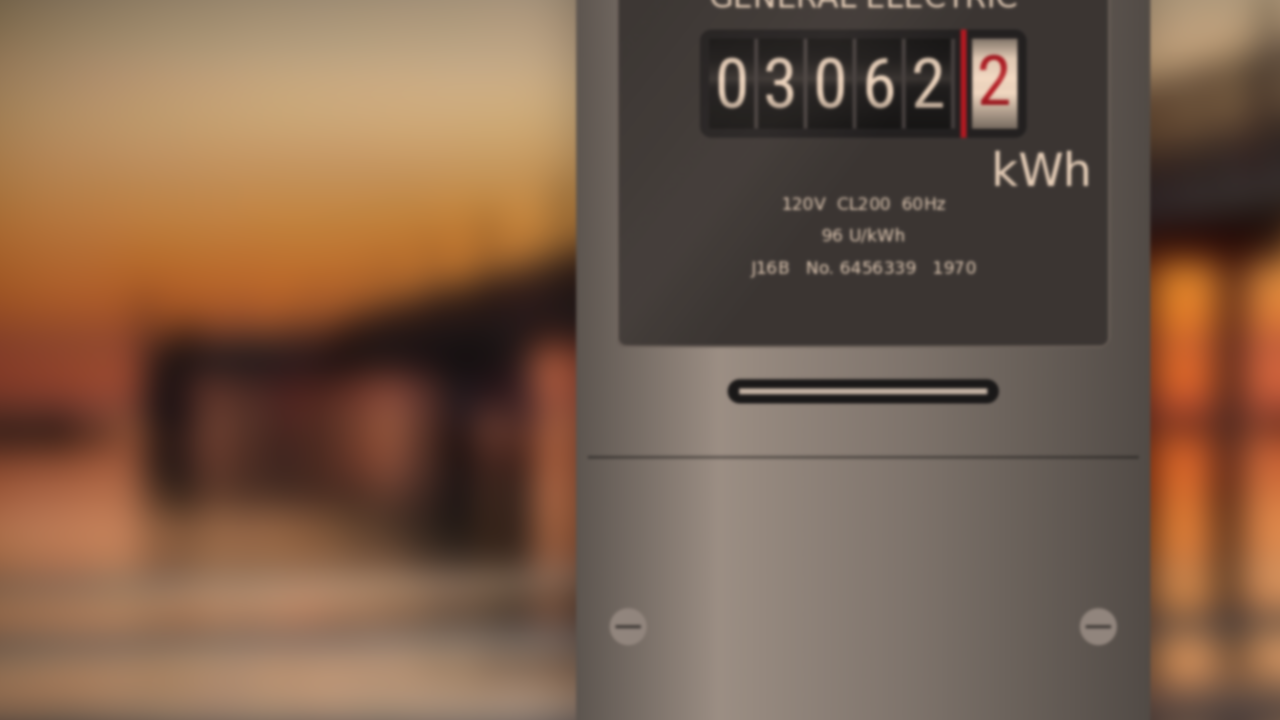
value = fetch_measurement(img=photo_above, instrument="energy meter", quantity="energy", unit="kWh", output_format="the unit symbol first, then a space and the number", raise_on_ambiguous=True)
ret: kWh 3062.2
